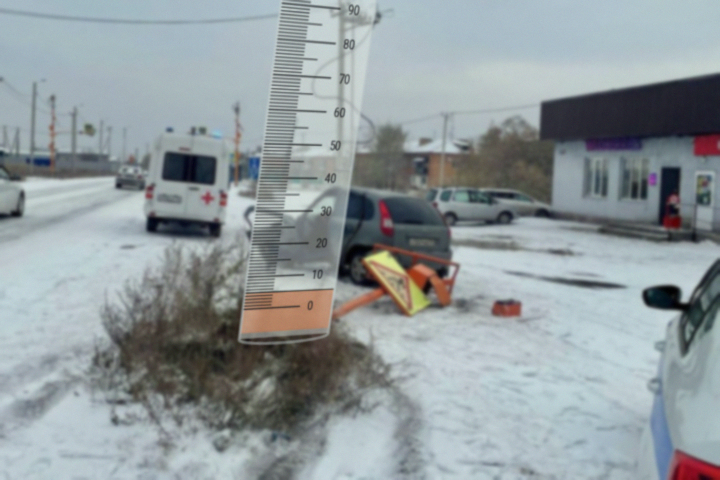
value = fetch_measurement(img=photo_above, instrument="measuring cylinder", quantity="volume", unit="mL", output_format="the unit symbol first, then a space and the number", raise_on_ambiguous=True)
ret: mL 5
